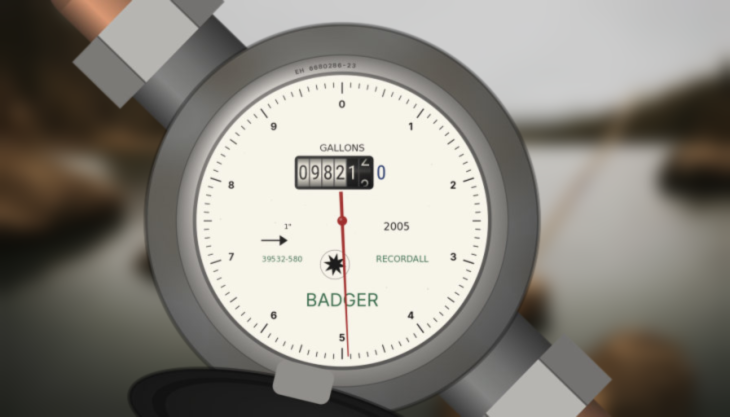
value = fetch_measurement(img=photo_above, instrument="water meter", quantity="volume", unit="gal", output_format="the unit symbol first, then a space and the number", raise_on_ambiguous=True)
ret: gal 982124.9
